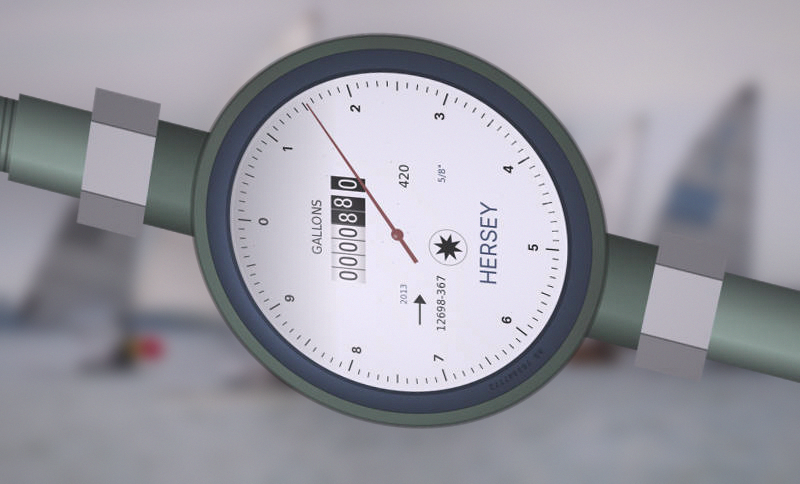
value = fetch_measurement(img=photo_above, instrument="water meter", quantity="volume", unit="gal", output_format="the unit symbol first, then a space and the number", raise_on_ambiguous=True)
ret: gal 881.5
